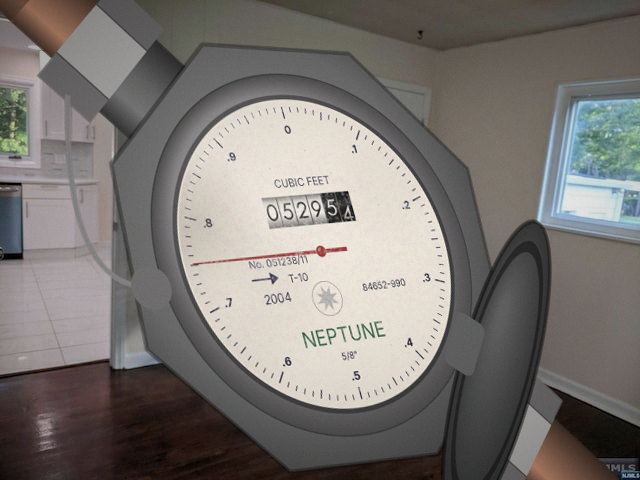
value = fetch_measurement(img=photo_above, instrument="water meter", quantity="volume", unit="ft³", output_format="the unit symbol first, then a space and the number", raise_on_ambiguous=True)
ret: ft³ 52953.75
